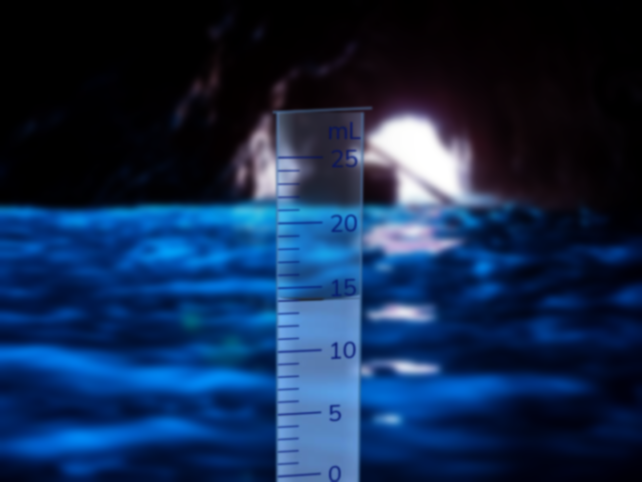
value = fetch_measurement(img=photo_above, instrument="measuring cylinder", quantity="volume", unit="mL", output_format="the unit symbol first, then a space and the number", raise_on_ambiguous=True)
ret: mL 14
